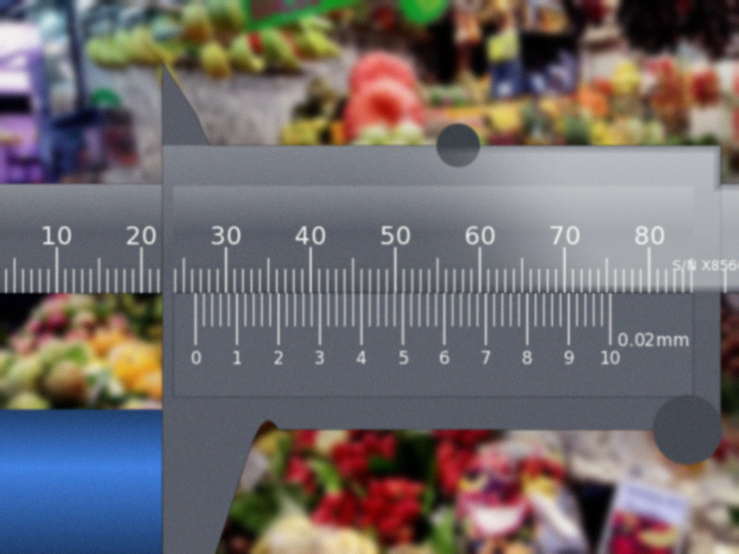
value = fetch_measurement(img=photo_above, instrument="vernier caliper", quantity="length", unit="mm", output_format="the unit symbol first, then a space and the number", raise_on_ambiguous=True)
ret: mm 26.4
